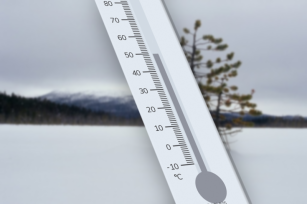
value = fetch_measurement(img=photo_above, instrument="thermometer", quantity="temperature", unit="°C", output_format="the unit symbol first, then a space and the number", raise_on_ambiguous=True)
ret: °C 50
